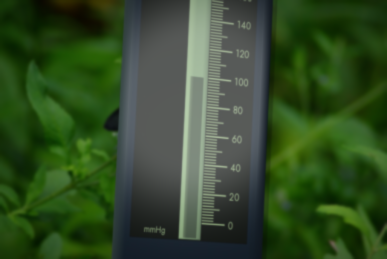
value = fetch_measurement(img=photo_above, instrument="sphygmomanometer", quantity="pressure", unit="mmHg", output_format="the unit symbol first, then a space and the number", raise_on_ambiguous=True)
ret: mmHg 100
